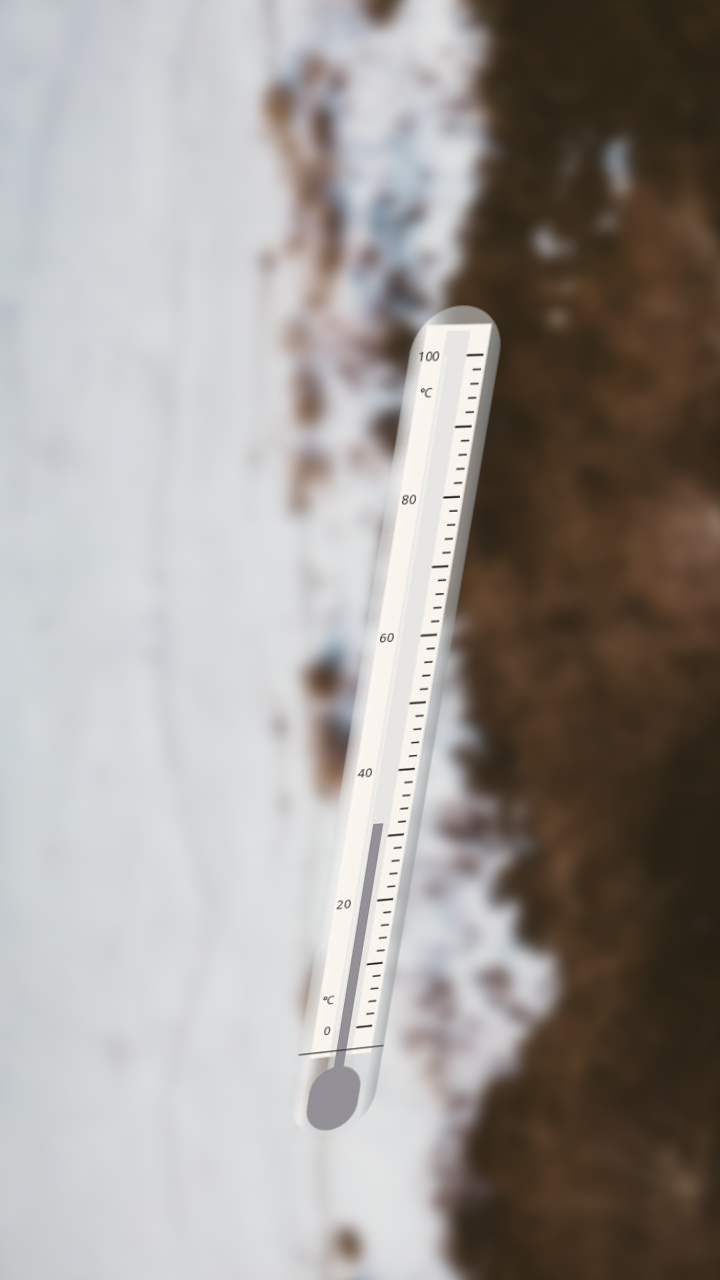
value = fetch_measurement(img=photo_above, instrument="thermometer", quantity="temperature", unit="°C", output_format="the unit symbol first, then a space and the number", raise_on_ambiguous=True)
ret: °C 32
